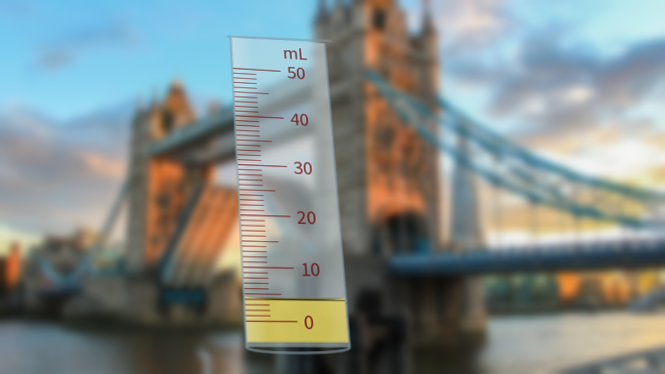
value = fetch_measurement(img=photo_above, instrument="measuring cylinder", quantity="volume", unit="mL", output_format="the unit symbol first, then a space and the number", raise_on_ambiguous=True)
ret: mL 4
